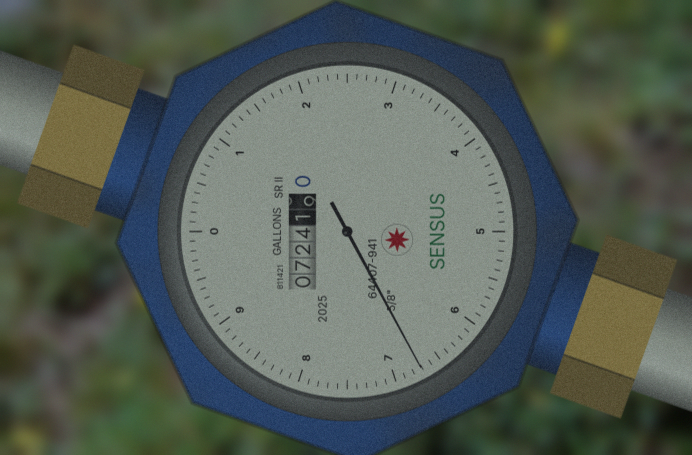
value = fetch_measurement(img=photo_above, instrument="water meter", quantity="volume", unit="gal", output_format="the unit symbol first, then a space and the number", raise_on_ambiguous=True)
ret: gal 724186.7
